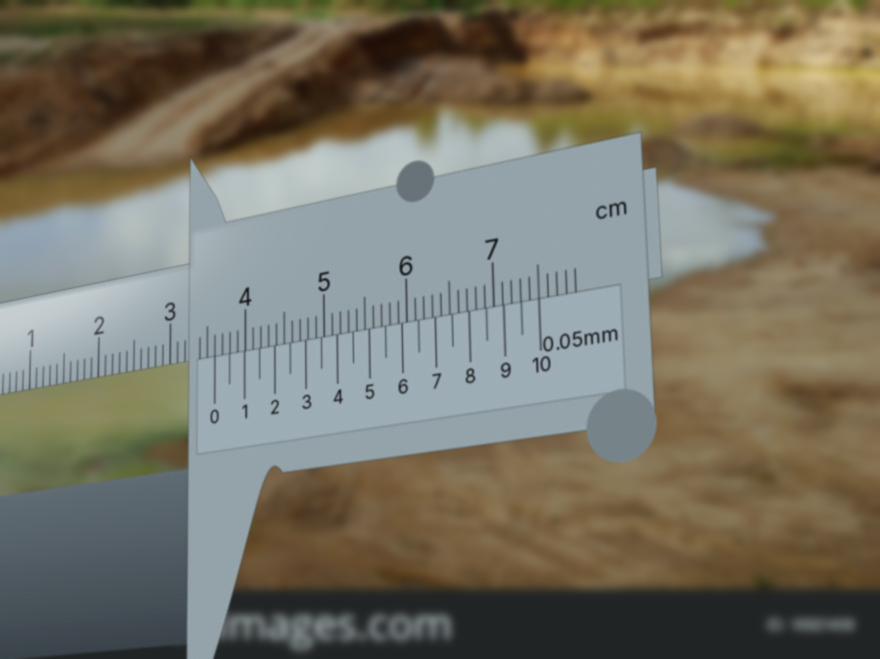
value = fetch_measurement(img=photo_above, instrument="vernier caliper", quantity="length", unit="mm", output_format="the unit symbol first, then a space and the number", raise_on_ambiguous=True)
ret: mm 36.0
